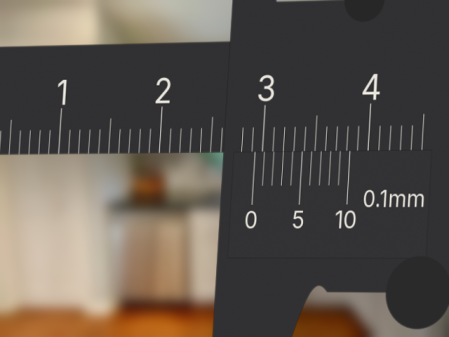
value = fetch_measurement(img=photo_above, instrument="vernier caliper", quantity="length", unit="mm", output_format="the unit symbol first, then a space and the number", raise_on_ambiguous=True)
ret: mm 29.3
